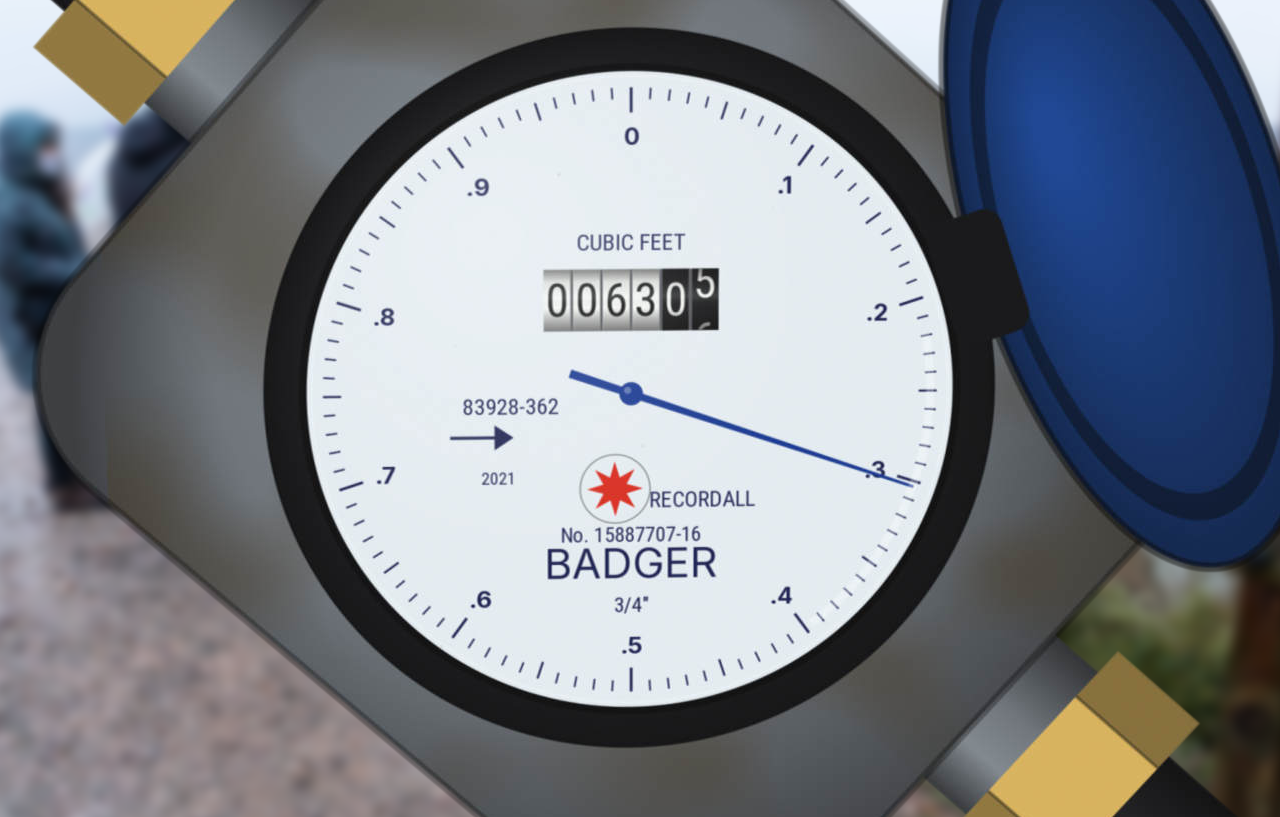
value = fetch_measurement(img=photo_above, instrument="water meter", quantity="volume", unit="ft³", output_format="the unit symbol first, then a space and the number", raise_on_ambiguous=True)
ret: ft³ 6305.30
